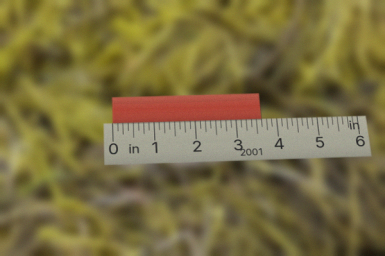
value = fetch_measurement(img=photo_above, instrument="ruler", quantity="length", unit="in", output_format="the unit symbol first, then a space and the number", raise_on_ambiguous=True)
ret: in 3.625
